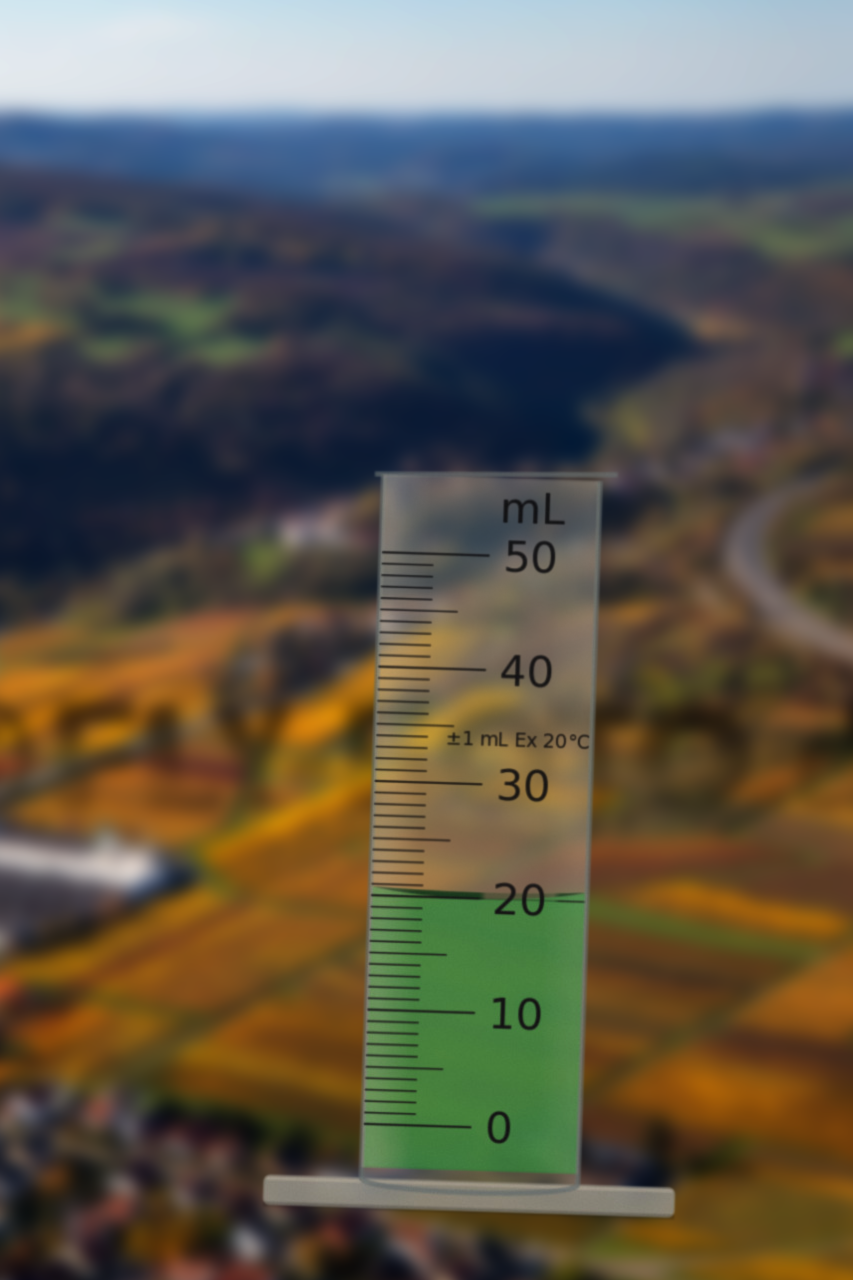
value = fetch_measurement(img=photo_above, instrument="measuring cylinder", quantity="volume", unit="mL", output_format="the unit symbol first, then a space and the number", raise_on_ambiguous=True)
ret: mL 20
